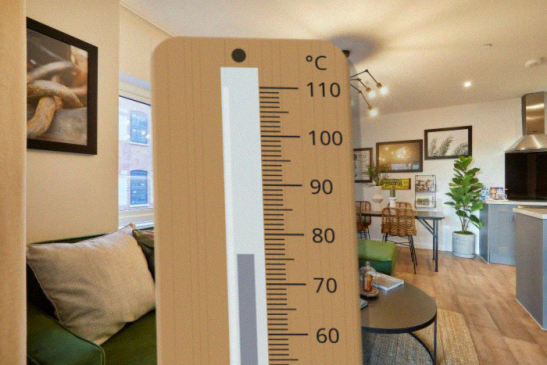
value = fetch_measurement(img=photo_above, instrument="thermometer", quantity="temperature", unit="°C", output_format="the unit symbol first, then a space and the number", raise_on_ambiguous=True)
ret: °C 76
